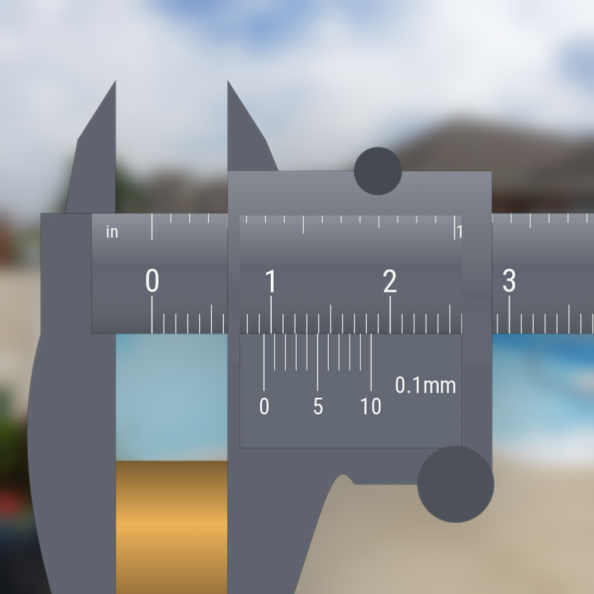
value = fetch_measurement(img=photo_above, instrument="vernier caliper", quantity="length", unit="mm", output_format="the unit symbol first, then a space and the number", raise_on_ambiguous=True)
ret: mm 9.4
